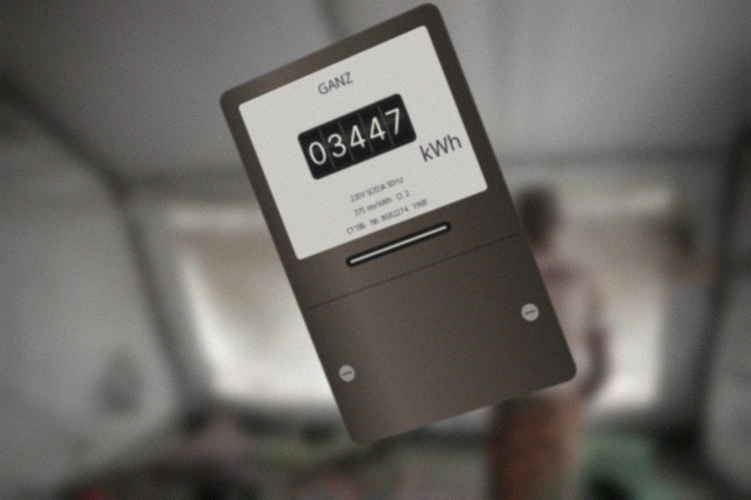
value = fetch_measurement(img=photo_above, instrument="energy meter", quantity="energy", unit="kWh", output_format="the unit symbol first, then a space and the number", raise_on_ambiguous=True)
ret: kWh 3447
